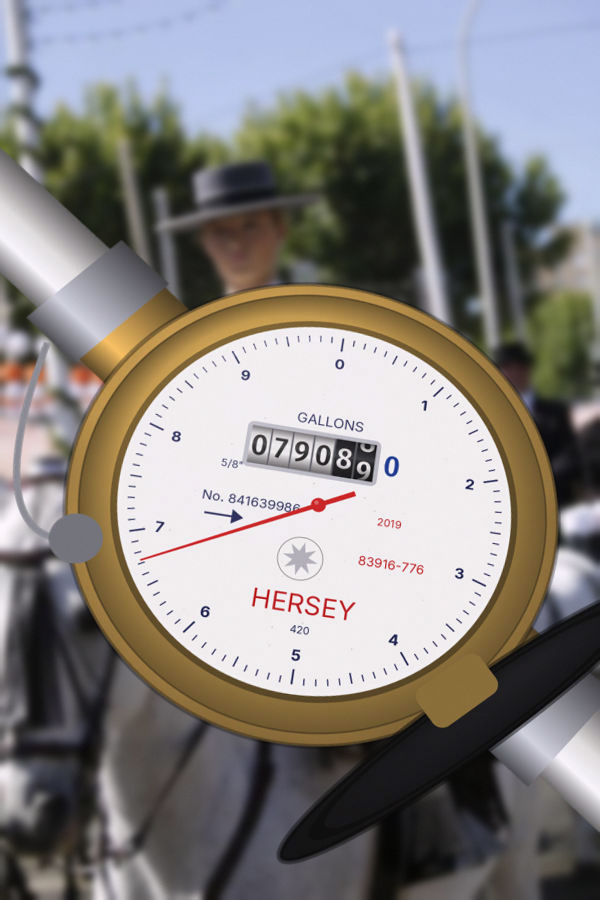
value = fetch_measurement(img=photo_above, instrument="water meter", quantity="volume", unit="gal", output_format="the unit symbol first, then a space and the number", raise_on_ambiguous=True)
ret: gal 790886.7
